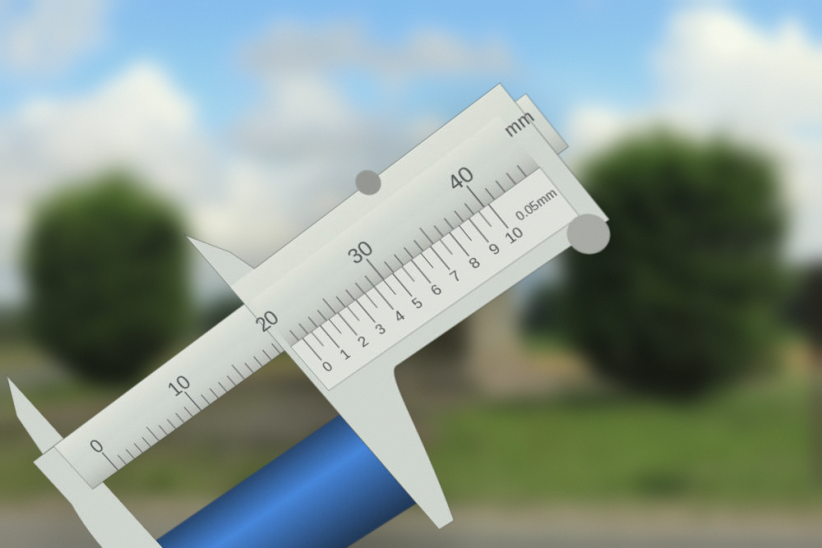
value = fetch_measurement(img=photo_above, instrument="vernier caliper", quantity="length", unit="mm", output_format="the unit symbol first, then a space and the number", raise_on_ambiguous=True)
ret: mm 21.4
